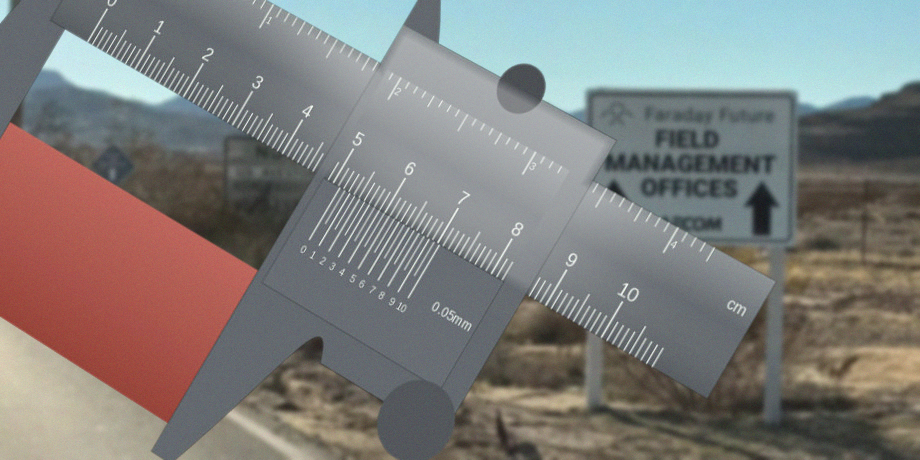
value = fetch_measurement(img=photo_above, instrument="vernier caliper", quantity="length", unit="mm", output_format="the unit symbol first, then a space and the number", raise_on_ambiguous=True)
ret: mm 51.4
